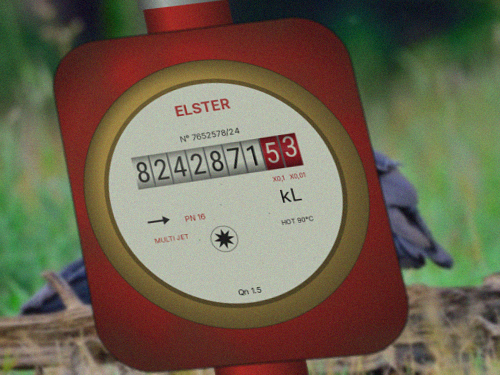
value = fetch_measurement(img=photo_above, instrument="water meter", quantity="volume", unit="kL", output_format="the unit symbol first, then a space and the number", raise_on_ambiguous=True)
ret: kL 8242871.53
